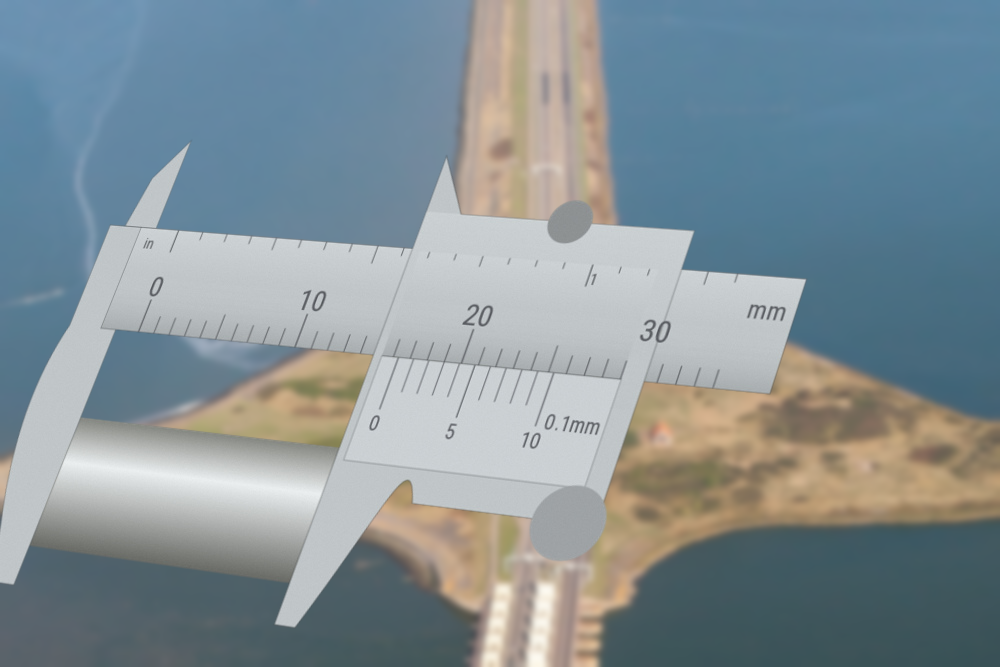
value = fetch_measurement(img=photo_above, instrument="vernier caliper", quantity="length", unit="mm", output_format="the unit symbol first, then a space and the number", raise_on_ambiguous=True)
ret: mm 16.3
